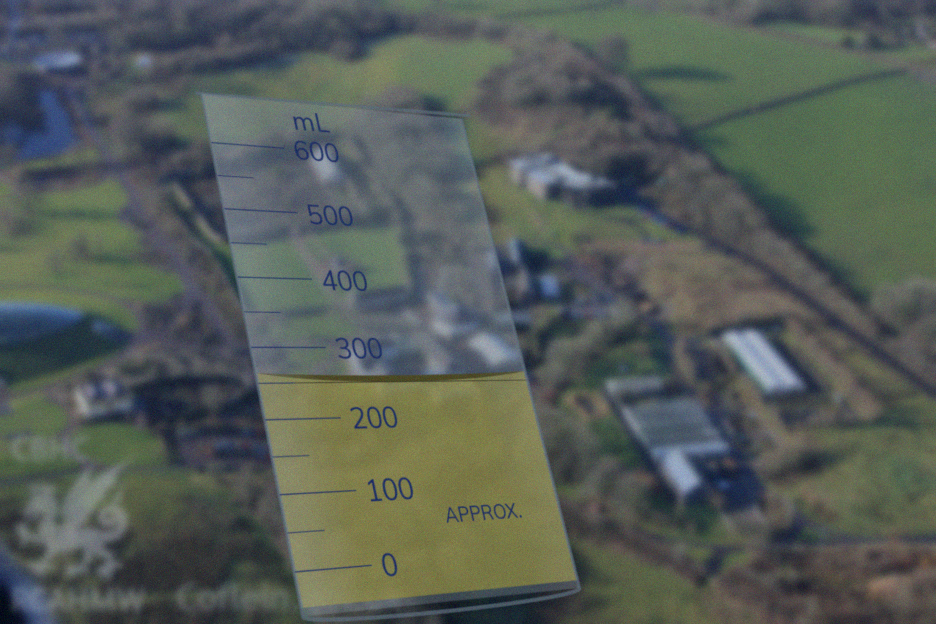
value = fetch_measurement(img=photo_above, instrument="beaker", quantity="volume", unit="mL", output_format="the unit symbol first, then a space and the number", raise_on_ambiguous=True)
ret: mL 250
